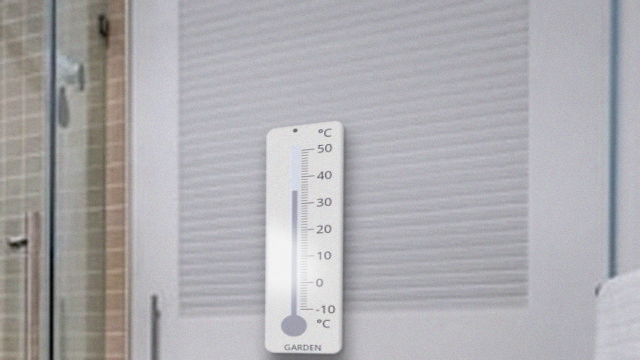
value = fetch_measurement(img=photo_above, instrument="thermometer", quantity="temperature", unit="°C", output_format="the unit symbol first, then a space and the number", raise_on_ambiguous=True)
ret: °C 35
